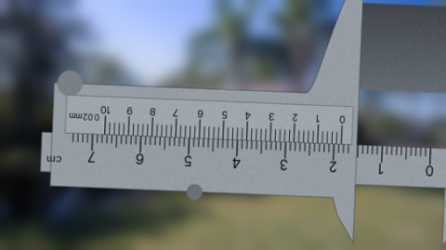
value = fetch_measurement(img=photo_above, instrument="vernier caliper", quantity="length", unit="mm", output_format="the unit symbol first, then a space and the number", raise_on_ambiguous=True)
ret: mm 18.5
